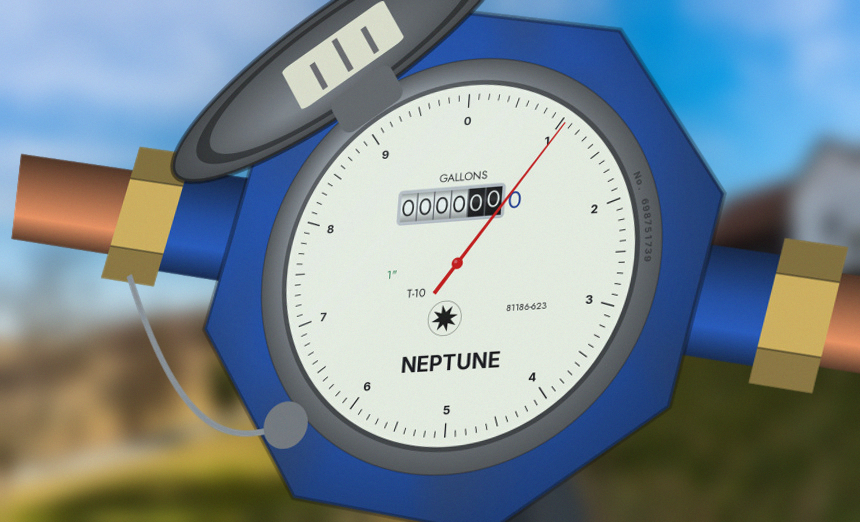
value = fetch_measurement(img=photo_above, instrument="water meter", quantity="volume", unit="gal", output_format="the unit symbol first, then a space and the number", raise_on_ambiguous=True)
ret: gal 1.0
